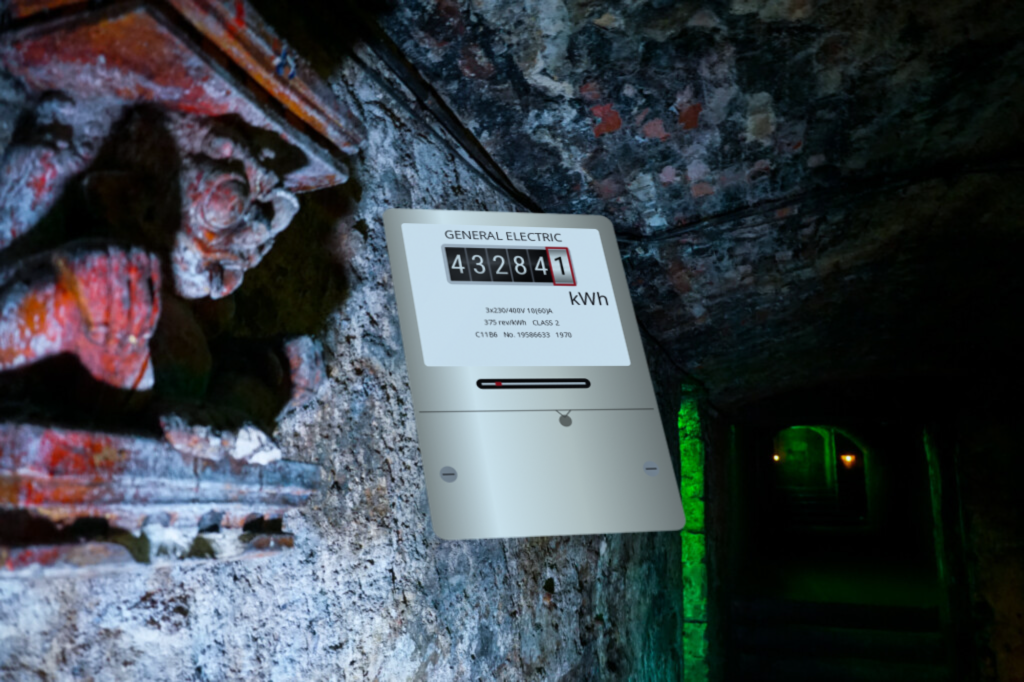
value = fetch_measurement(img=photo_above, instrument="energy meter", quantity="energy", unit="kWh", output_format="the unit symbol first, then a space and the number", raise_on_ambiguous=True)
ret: kWh 43284.1
